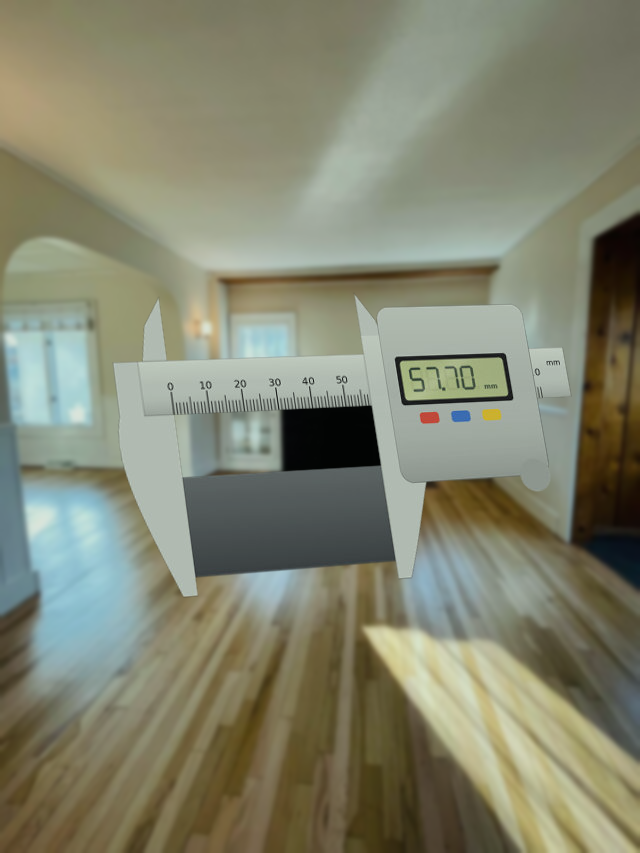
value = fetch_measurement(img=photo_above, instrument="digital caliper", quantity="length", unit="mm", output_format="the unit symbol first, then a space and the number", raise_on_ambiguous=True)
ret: mm 57.70
